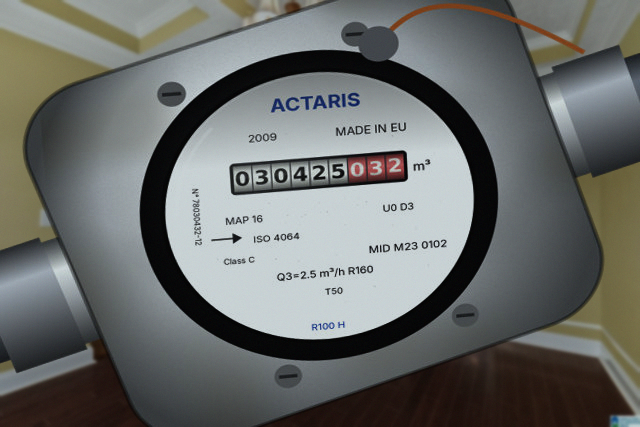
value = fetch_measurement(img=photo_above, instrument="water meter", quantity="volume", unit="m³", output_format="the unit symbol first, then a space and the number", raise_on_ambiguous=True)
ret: m³ 30425.032
